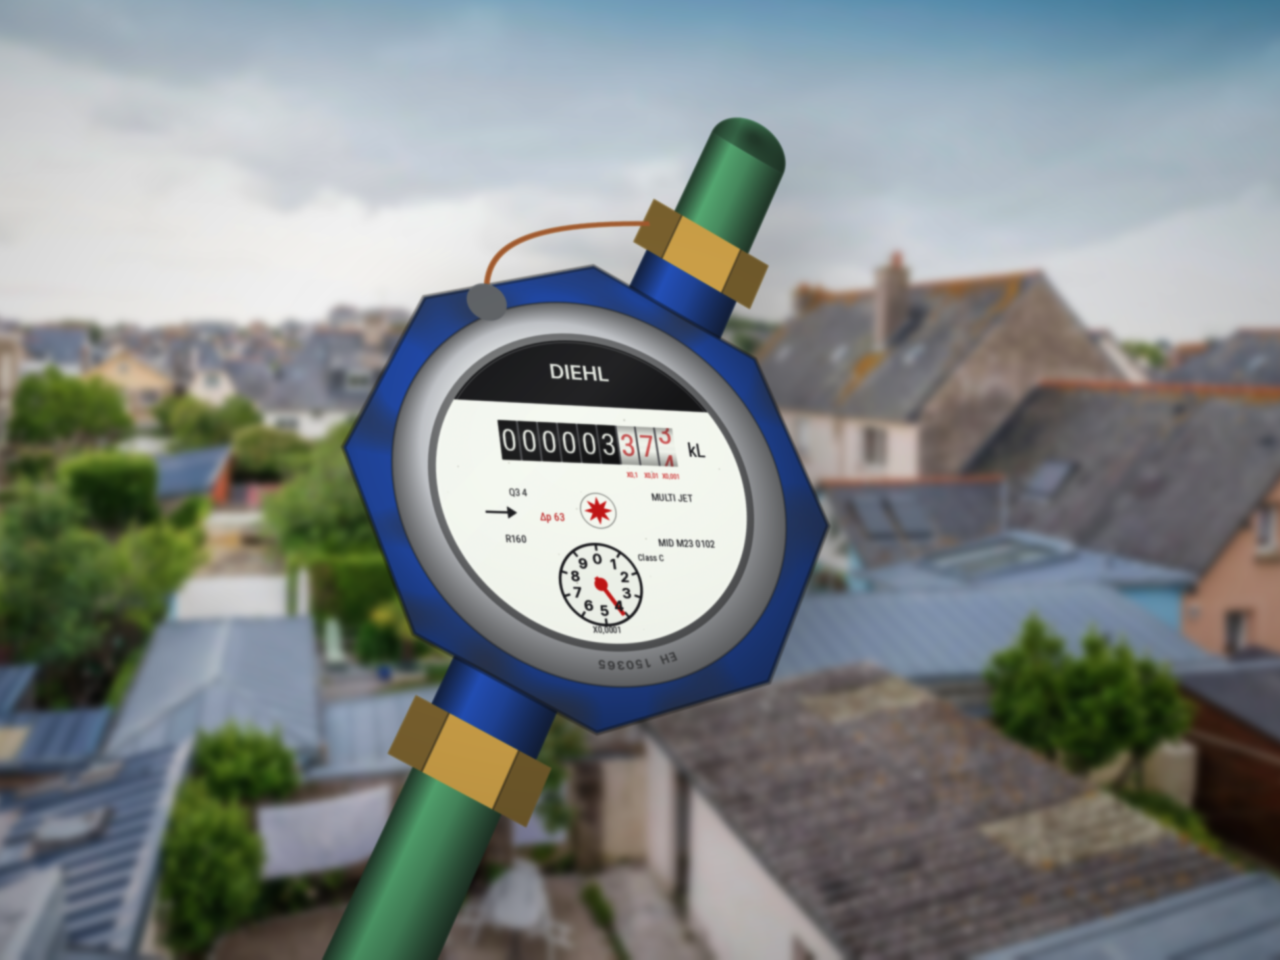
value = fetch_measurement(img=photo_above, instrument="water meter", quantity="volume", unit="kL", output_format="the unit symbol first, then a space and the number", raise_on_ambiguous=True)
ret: kL 3.3734
